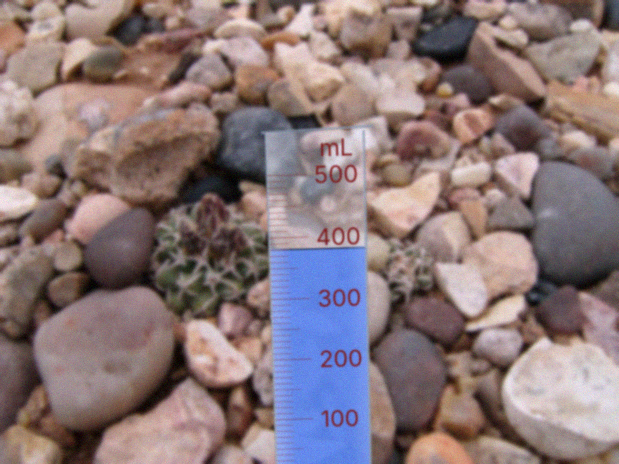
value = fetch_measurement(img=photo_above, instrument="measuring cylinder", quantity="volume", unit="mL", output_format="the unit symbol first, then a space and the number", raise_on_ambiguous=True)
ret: mL 380
